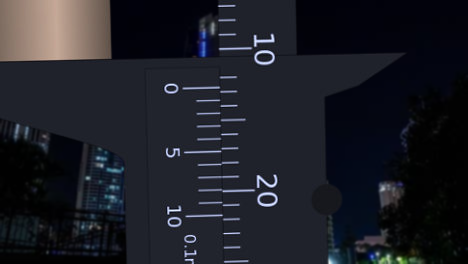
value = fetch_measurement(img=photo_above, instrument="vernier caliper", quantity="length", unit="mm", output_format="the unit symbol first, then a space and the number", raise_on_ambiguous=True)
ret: mm 12.7
